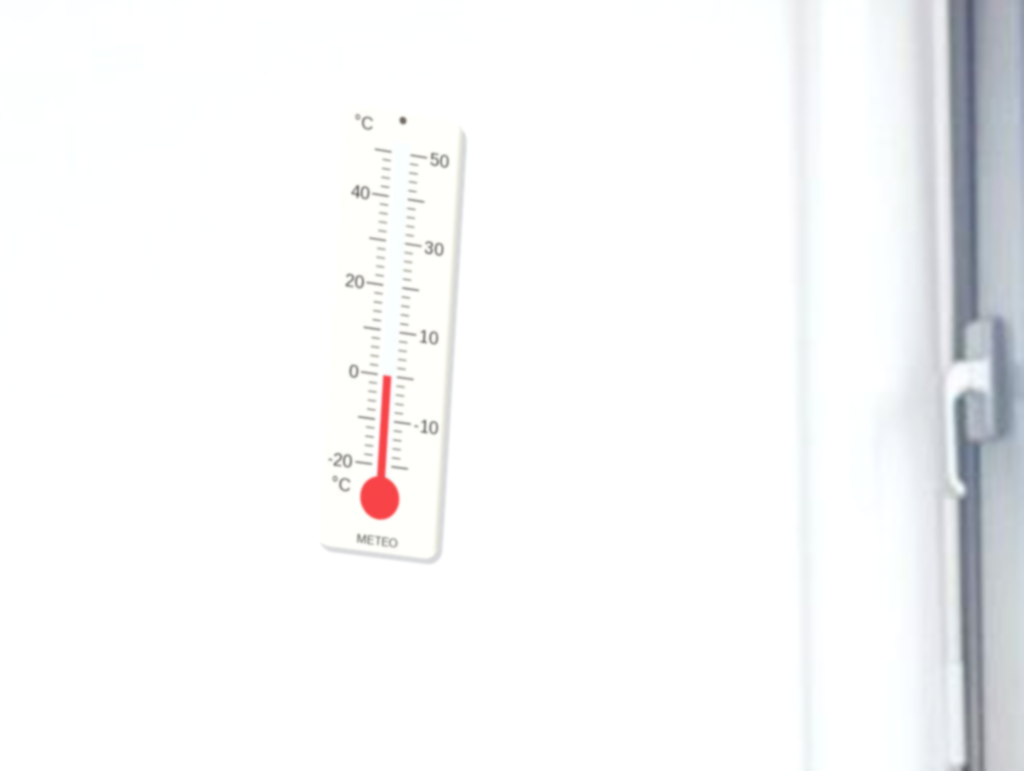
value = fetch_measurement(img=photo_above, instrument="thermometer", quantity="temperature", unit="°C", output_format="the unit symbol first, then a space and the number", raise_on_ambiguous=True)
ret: °C 0
